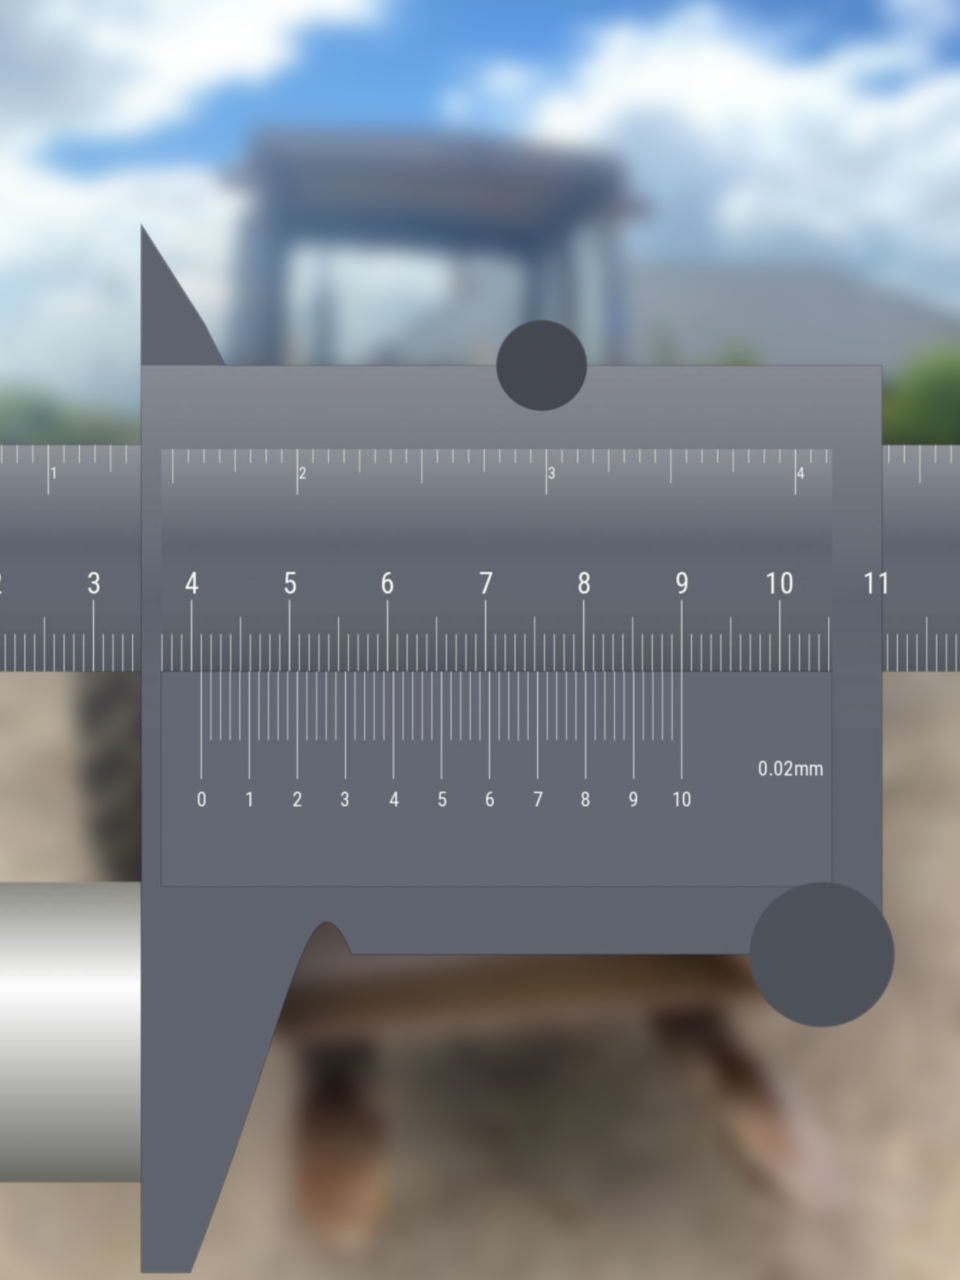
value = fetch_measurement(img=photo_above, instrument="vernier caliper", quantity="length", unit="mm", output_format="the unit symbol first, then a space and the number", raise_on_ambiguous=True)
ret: mm 41.0
